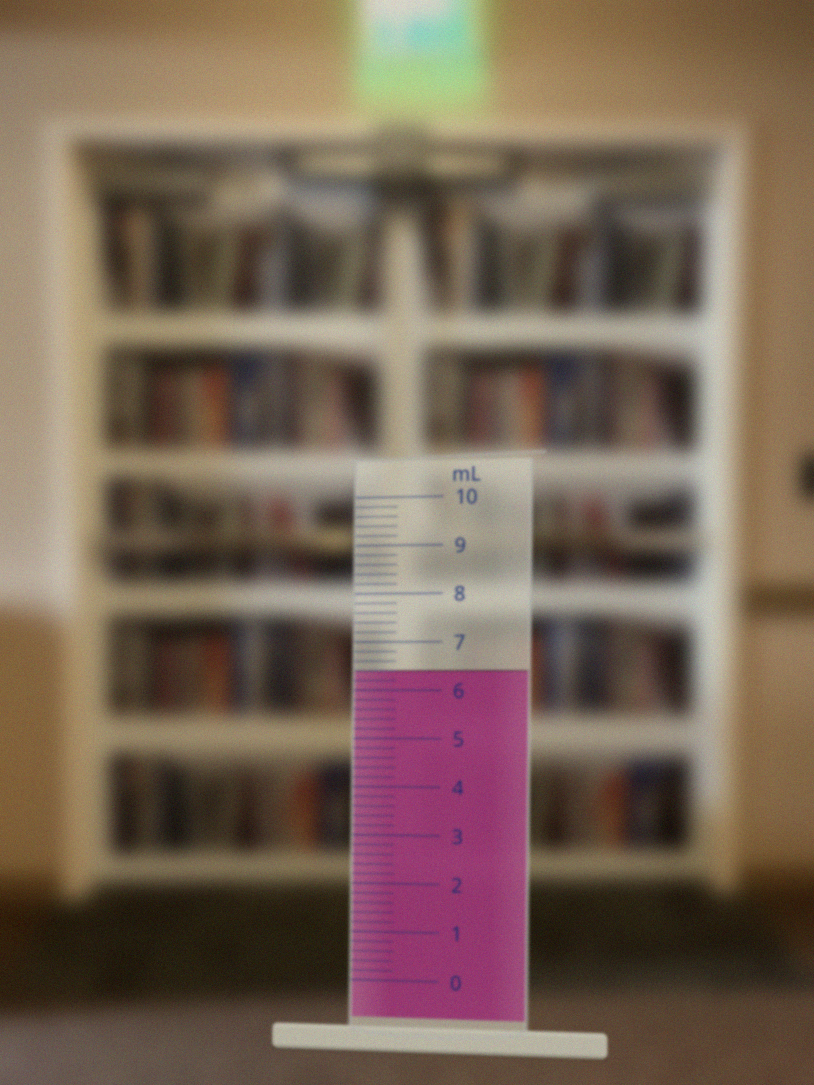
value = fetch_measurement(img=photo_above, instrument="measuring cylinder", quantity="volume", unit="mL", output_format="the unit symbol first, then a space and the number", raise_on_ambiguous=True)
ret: mL 6.4
